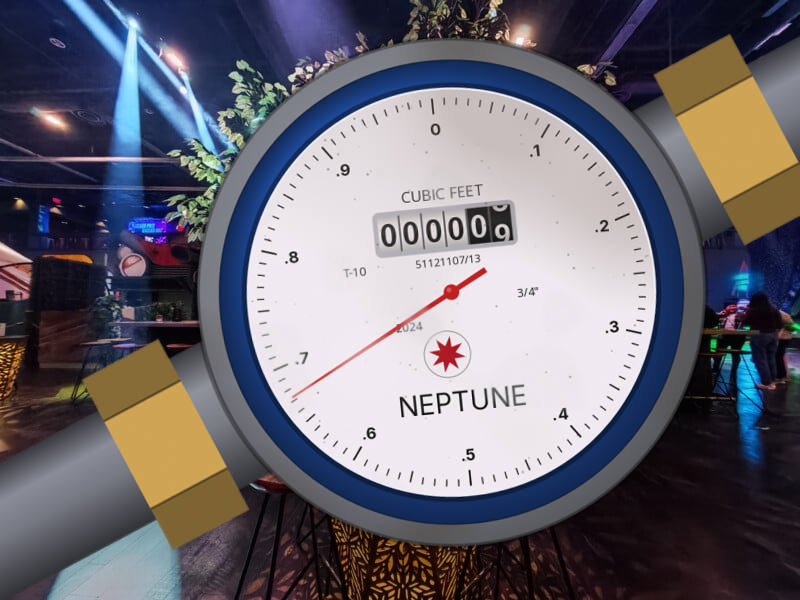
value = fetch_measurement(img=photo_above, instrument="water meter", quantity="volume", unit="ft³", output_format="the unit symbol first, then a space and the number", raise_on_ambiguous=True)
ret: ft³ 8.67
